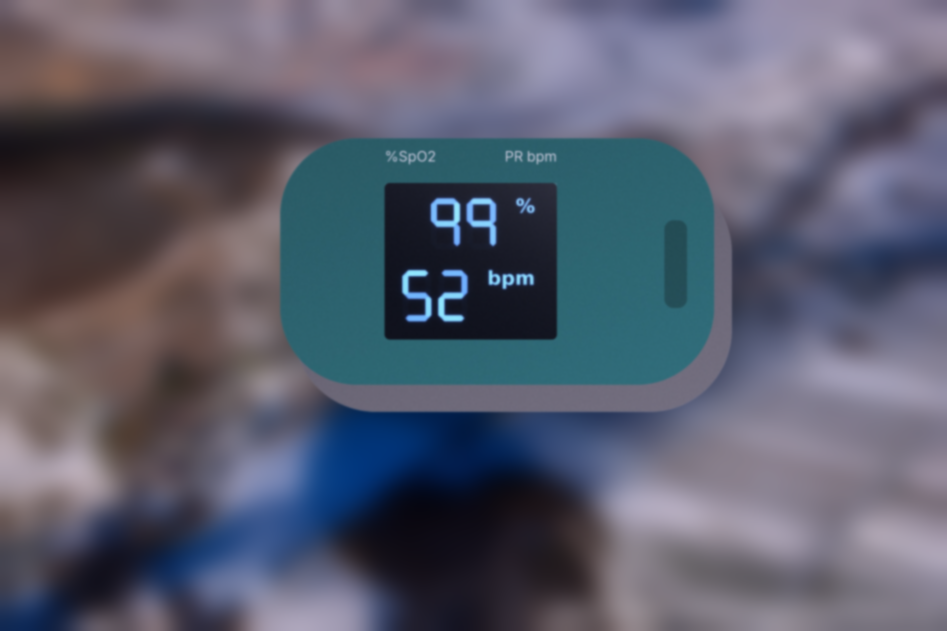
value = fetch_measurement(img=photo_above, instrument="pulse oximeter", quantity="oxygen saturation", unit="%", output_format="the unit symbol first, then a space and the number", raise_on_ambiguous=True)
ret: % 99
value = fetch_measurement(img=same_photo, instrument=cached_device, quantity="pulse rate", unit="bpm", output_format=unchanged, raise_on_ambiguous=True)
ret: bpm 52
